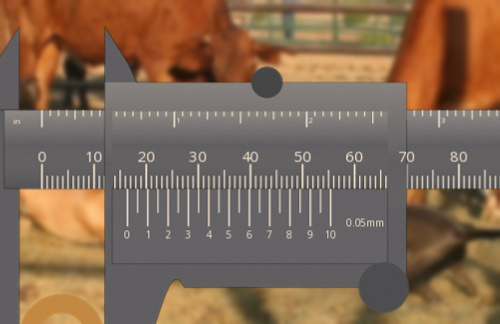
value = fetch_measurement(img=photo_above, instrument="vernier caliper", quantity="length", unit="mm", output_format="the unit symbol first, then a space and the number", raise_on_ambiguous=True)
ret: mm 16.4
